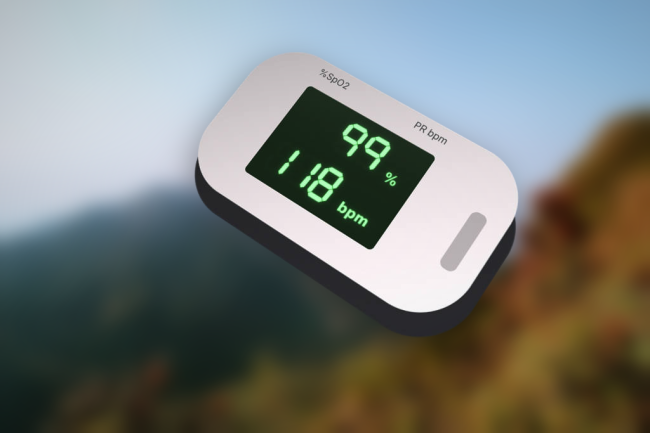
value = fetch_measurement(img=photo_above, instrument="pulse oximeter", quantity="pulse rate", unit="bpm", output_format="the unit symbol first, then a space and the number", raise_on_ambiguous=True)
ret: bpm 118
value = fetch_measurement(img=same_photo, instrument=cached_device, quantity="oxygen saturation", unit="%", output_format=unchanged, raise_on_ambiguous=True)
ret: % 99
